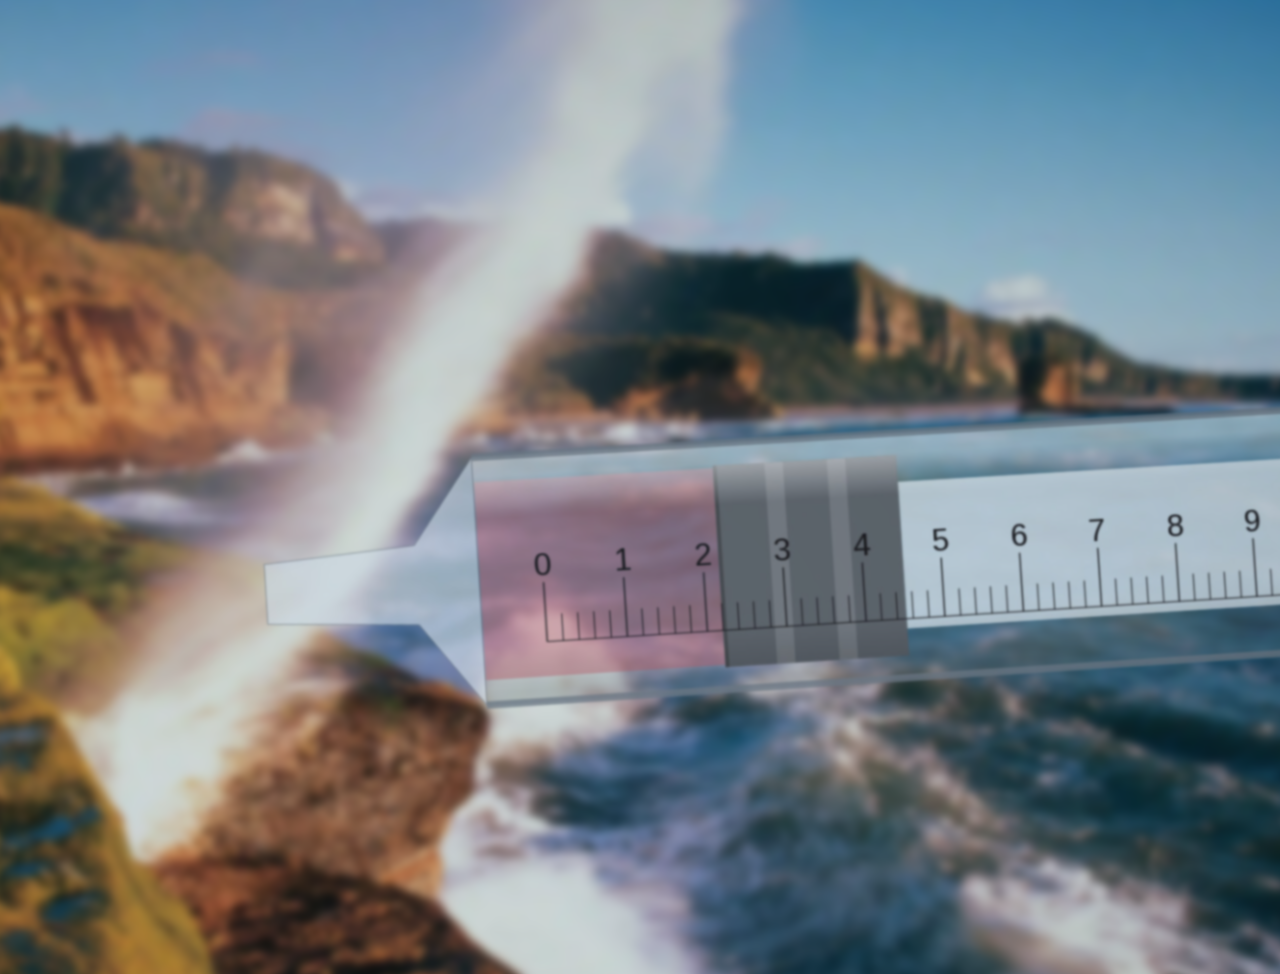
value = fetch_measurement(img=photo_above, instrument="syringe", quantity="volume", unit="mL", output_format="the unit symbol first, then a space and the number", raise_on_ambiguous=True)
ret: mL 2.2
